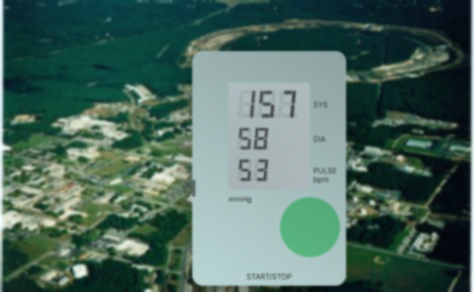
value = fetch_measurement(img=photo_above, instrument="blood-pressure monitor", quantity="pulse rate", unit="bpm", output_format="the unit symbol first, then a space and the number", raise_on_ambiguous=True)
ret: bpm 53
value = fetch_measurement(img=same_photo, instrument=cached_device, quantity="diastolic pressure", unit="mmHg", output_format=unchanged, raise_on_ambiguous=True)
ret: mmHg 58
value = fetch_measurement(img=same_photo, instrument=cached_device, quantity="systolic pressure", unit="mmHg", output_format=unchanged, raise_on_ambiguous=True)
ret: mmHg 157
